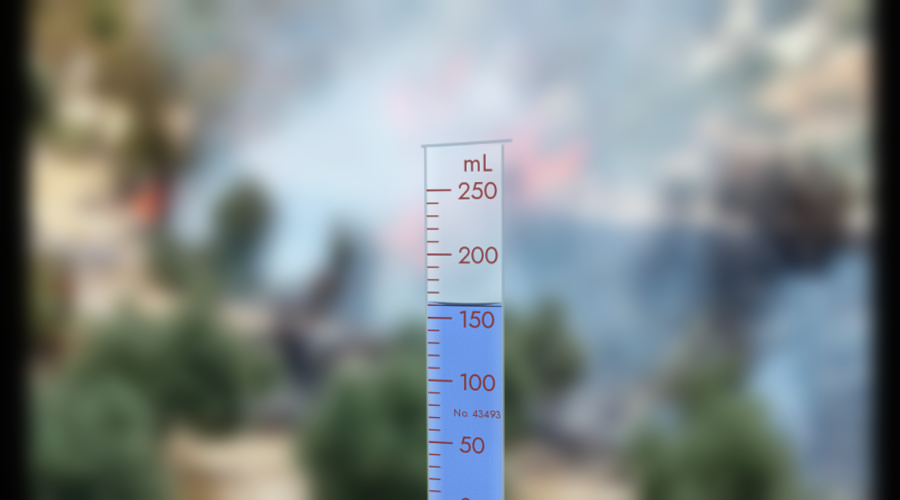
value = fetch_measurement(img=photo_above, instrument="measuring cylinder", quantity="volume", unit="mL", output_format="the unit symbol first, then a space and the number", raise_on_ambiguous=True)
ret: mL 160
